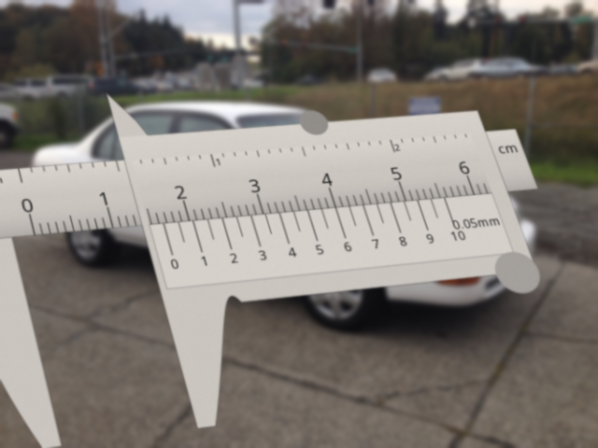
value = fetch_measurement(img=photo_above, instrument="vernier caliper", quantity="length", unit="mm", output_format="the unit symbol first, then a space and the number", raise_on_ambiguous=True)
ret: mm 16.6
